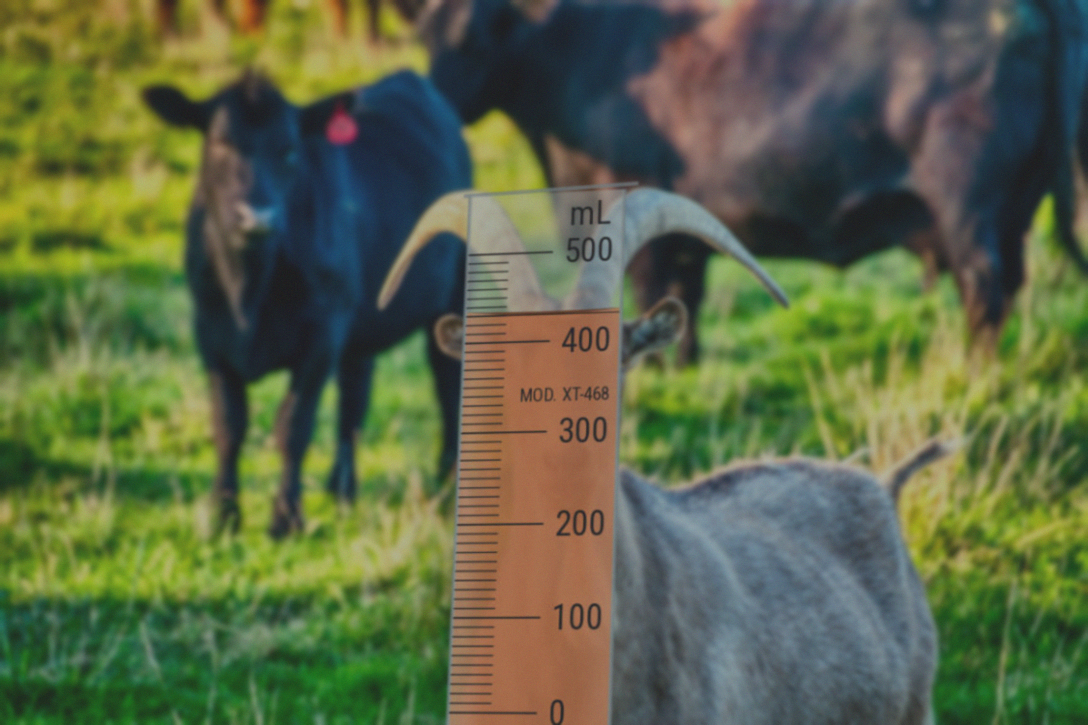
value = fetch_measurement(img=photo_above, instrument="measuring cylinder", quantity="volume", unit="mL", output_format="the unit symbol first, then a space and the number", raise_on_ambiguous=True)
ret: mL 430
